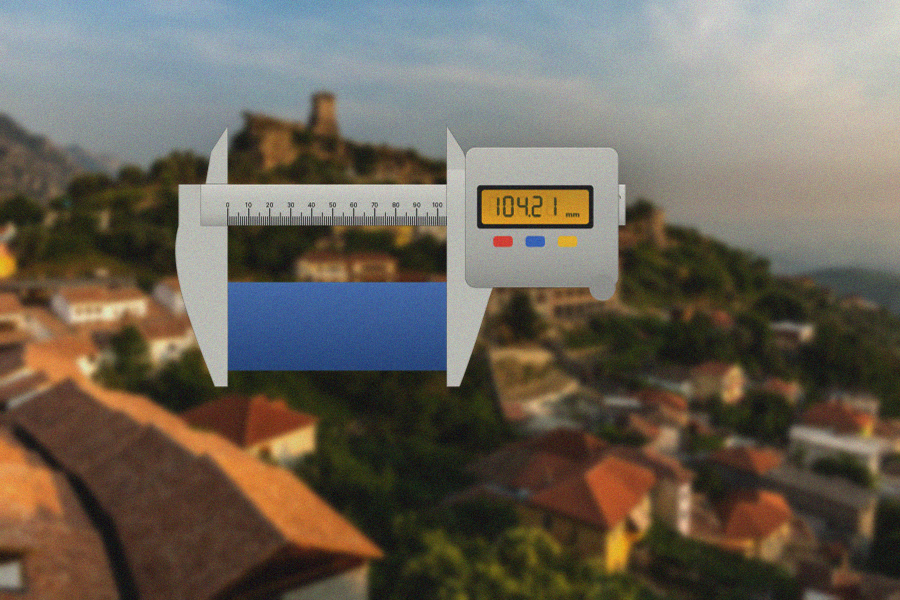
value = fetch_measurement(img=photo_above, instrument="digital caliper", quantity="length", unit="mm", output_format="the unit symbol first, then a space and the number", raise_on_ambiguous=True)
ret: mm 104.21
